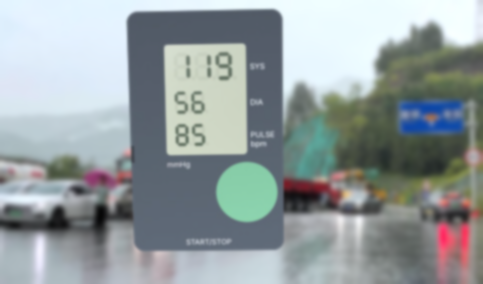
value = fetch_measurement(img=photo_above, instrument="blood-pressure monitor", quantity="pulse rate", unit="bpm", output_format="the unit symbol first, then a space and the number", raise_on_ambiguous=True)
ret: bpm 85
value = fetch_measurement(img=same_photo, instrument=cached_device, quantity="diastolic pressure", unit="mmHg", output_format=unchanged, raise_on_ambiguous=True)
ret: mmHg 56
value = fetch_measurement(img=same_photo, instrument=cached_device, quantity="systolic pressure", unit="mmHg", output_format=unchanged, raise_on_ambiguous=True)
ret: mmHg 119
